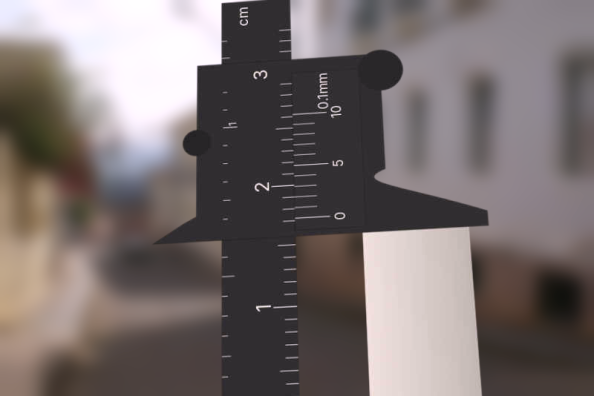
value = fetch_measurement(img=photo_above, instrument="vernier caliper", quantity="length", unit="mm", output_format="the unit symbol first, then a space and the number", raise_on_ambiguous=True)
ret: mm 17.2
